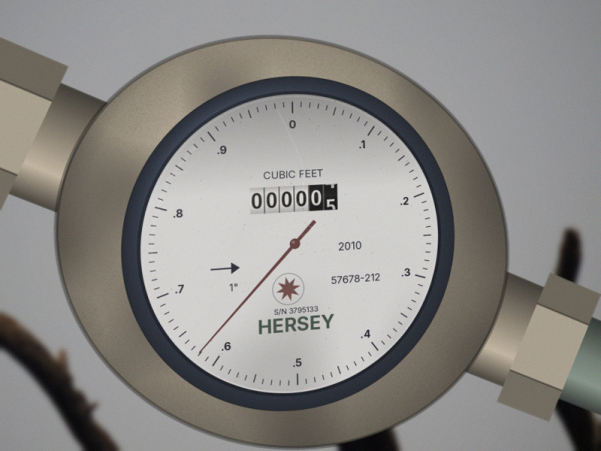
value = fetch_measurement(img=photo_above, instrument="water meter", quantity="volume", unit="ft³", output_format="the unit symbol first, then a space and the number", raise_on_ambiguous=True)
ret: ft³ 4.62
